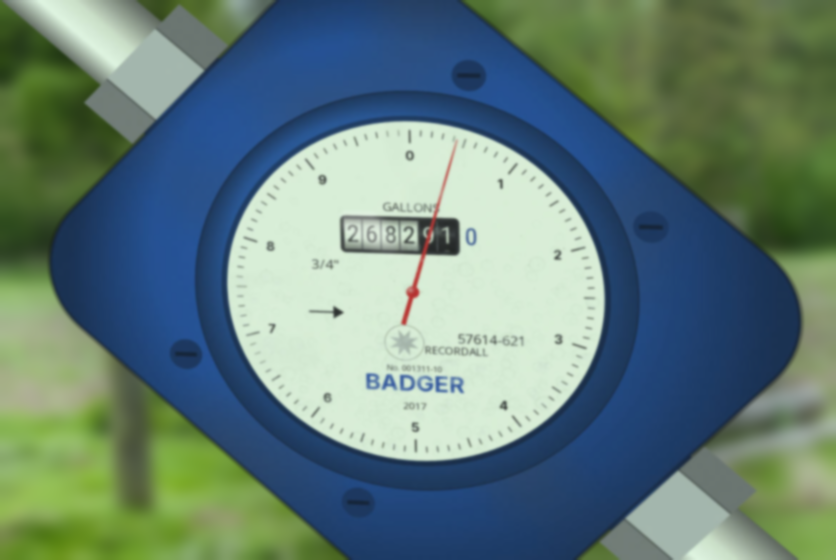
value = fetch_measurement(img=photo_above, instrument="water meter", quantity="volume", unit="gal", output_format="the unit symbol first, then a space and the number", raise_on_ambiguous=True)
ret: gal 2682910.4
